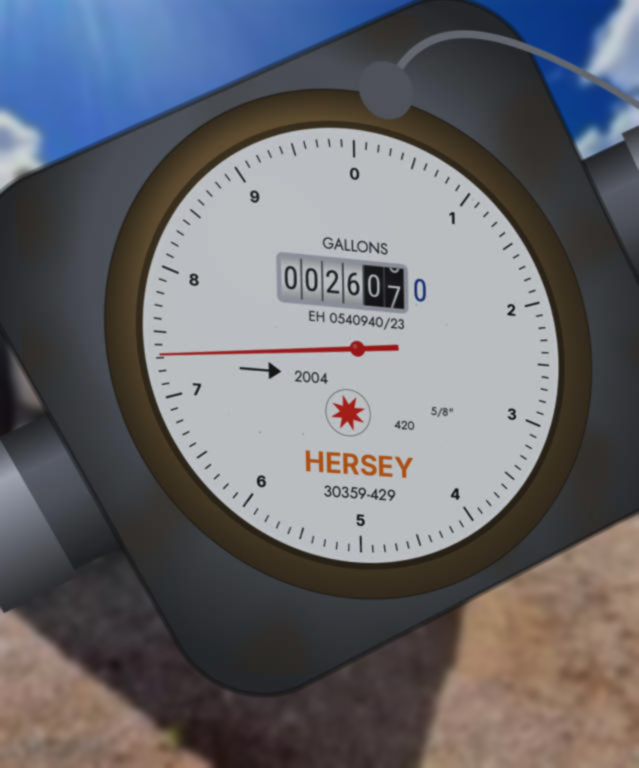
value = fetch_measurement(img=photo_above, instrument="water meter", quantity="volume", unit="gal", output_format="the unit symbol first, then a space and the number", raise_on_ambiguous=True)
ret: gal 26067.3
